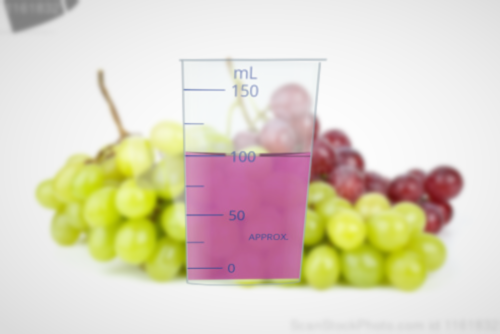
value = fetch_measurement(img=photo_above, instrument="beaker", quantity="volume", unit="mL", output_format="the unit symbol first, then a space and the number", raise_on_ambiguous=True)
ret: mL 100
